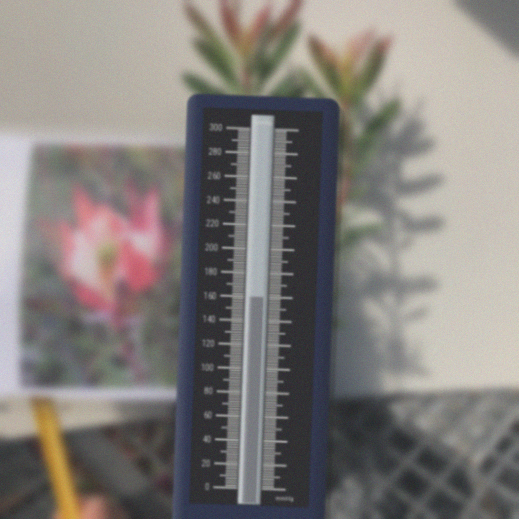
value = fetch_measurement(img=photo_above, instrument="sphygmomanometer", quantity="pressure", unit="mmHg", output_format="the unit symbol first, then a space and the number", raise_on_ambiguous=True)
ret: mmHg 160
